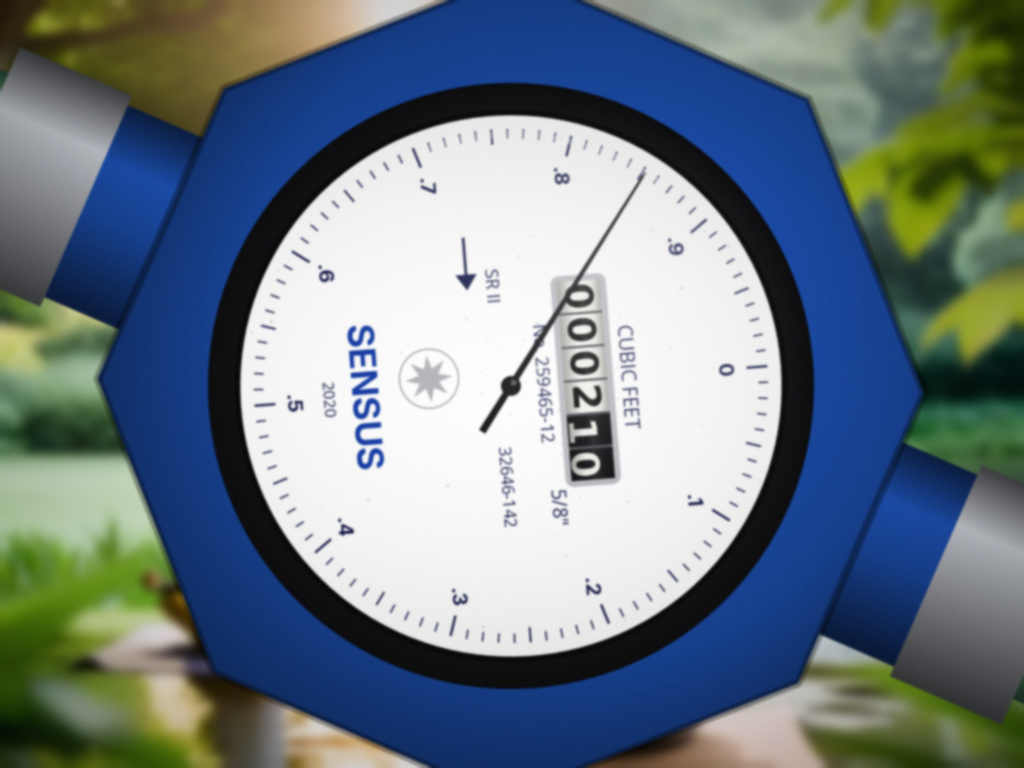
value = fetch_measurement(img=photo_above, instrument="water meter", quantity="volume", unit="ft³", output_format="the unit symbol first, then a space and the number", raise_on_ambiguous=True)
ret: ft³ 209.85
